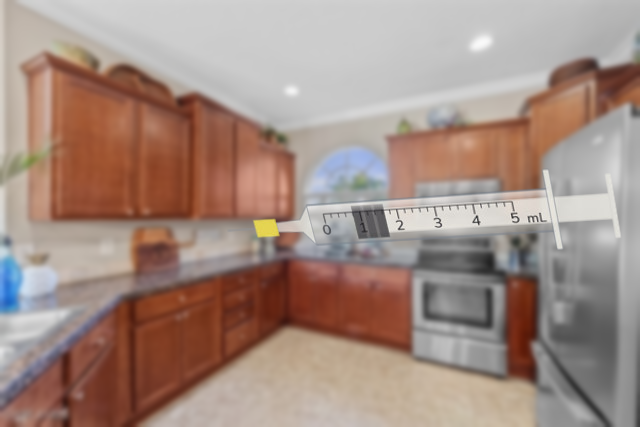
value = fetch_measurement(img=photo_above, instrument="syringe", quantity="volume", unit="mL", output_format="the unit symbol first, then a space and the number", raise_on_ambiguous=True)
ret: mL 0.8
